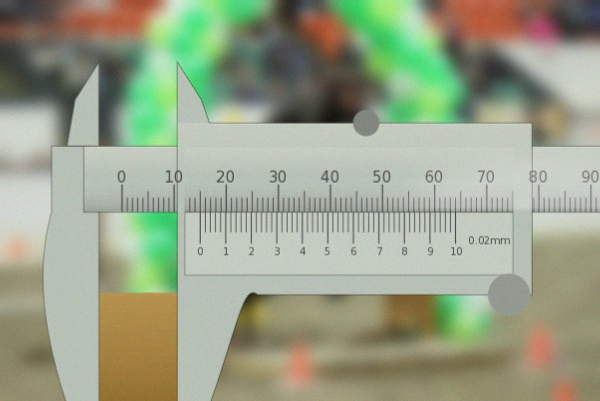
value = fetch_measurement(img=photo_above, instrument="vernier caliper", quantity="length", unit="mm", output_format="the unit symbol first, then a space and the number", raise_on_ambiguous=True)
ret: mm 15.0
